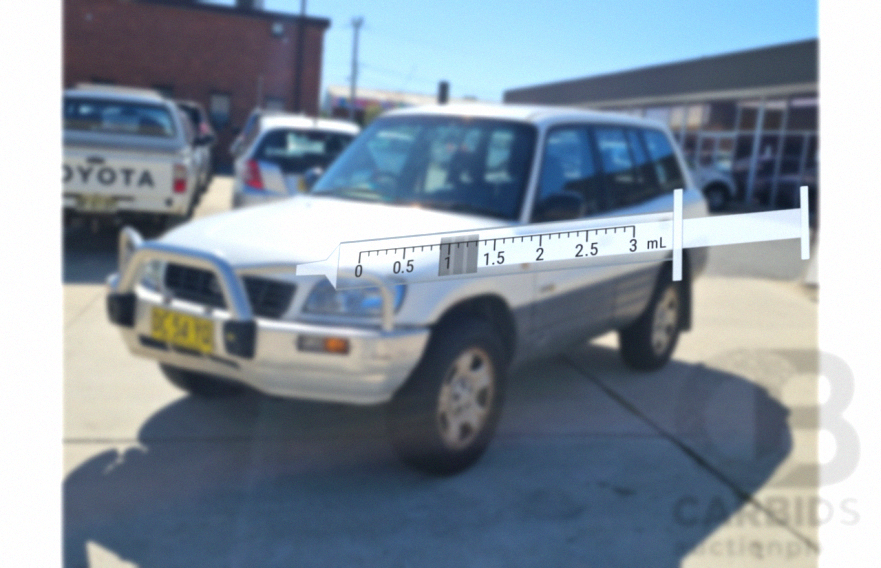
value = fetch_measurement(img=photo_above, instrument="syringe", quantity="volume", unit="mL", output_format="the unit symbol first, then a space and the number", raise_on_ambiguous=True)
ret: mL 0.9
